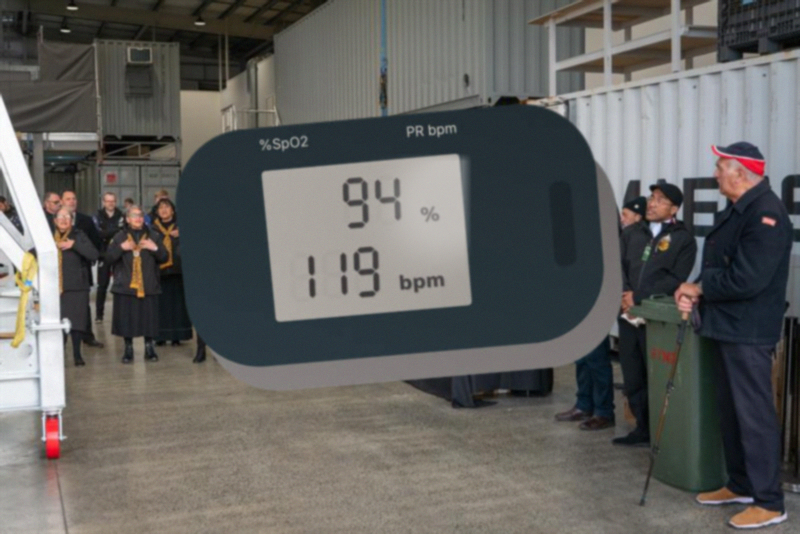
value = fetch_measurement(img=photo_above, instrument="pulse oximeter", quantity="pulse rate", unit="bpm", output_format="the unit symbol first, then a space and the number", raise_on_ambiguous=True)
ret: bpm 119
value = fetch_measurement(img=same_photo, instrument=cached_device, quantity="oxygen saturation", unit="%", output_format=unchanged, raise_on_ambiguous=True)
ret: % 94
